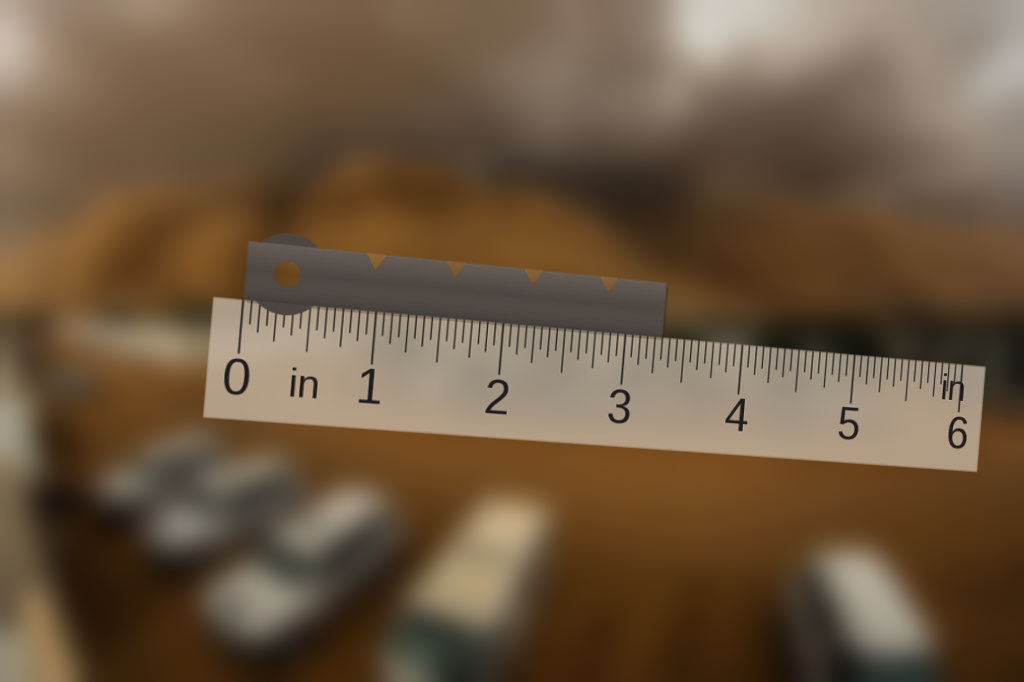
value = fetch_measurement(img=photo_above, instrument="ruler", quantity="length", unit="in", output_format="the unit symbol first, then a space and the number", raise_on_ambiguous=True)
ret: in 3.3125
